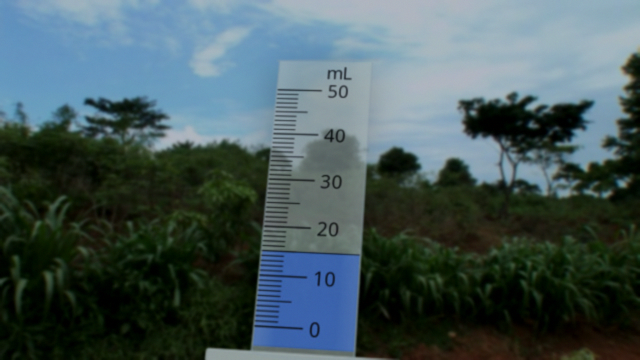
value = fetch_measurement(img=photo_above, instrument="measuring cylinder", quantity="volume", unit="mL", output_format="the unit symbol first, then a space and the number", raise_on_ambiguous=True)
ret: mL 15
